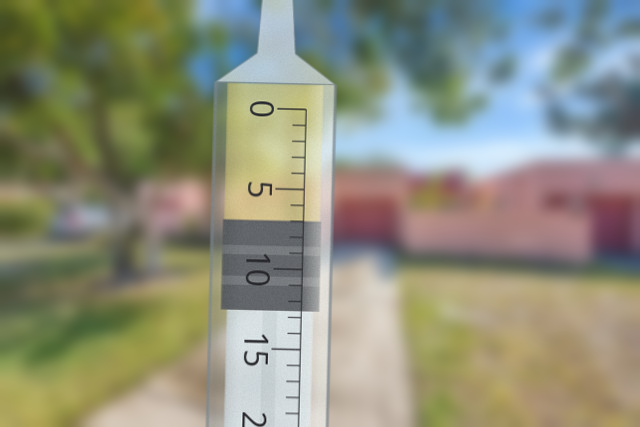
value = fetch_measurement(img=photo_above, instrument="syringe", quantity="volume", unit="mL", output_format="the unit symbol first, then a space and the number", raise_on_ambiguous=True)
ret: mL 7
